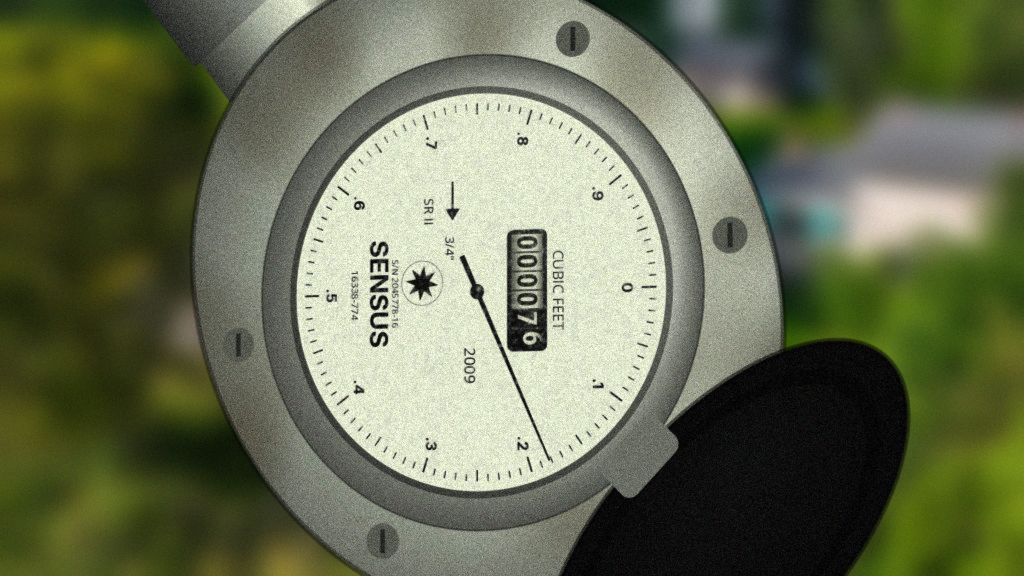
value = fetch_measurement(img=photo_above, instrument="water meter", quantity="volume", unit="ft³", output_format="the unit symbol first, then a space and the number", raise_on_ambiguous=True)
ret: ft³ 76.18
